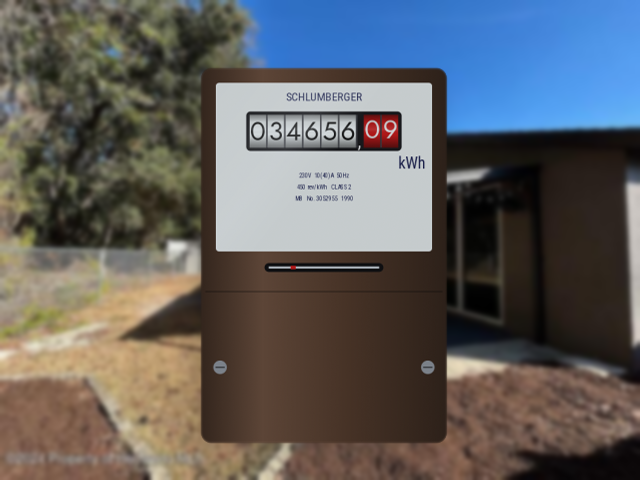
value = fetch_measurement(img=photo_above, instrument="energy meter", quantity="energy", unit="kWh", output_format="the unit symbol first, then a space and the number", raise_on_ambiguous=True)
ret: kWh 34656.09
